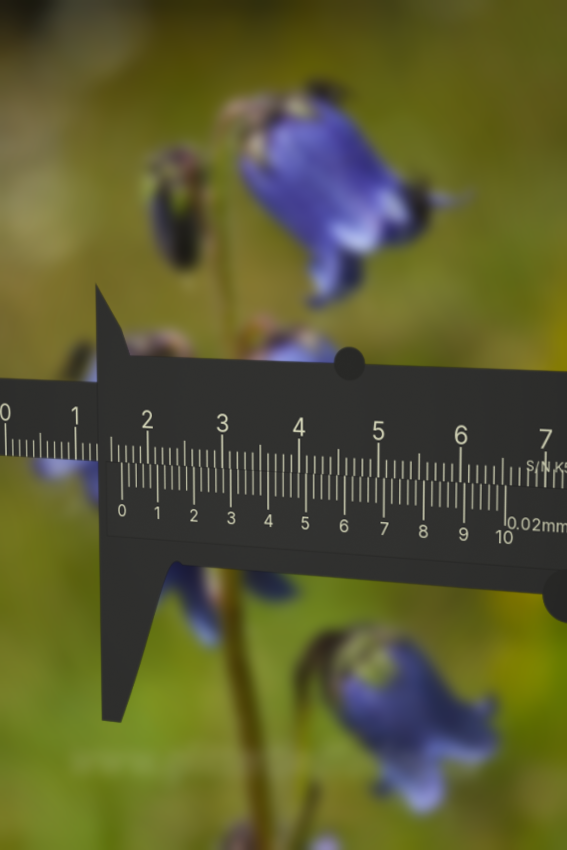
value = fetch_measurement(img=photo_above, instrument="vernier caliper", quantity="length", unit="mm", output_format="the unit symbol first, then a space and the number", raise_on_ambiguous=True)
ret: mm 16.4
